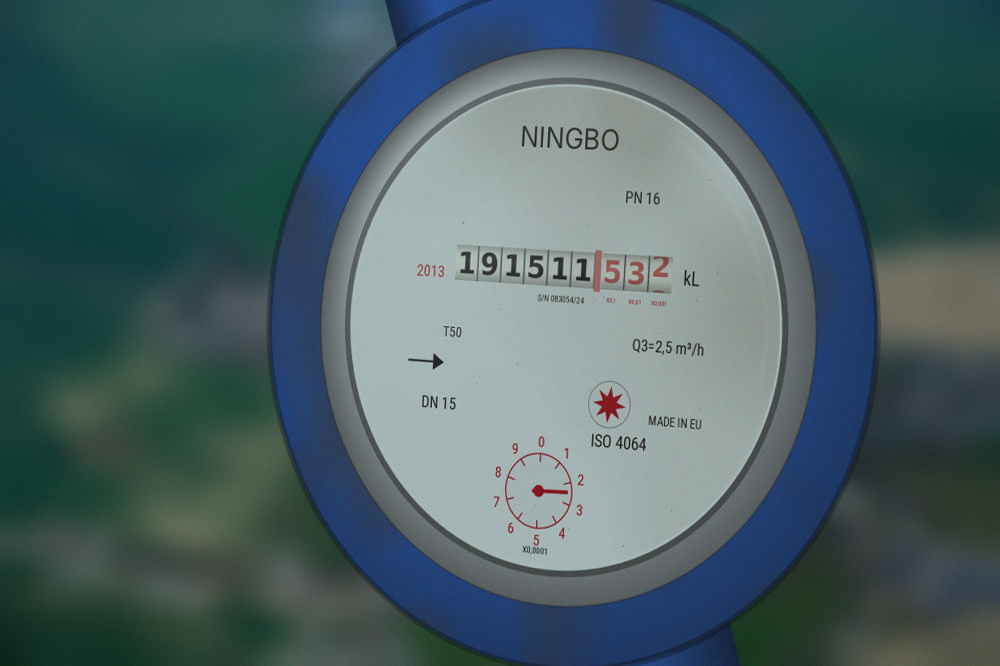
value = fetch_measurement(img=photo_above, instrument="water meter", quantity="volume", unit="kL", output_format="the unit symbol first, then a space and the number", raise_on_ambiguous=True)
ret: kL 191511.5322
